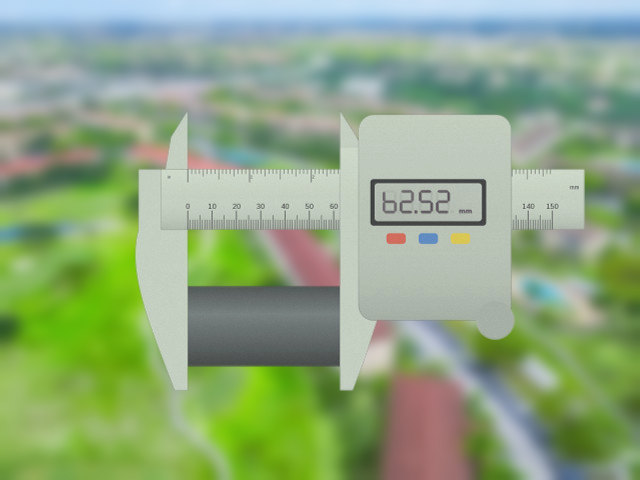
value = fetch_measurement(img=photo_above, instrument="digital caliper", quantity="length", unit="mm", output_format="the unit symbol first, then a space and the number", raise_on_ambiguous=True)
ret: mm 62.52
